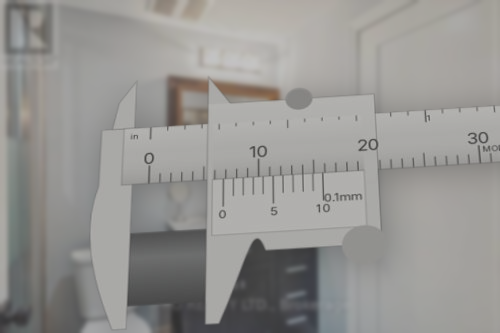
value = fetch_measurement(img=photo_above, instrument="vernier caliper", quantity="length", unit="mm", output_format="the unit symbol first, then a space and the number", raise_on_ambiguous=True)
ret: mm 6.8
